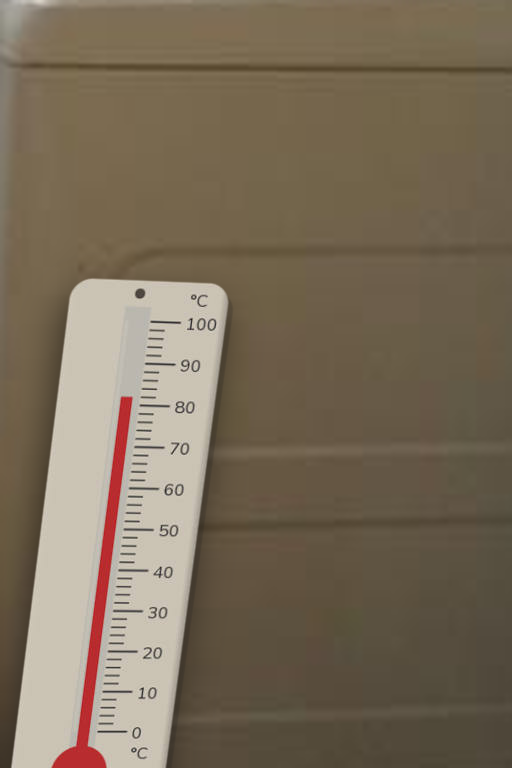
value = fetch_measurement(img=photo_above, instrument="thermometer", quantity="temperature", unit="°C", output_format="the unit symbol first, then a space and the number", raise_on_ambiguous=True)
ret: °C 82
